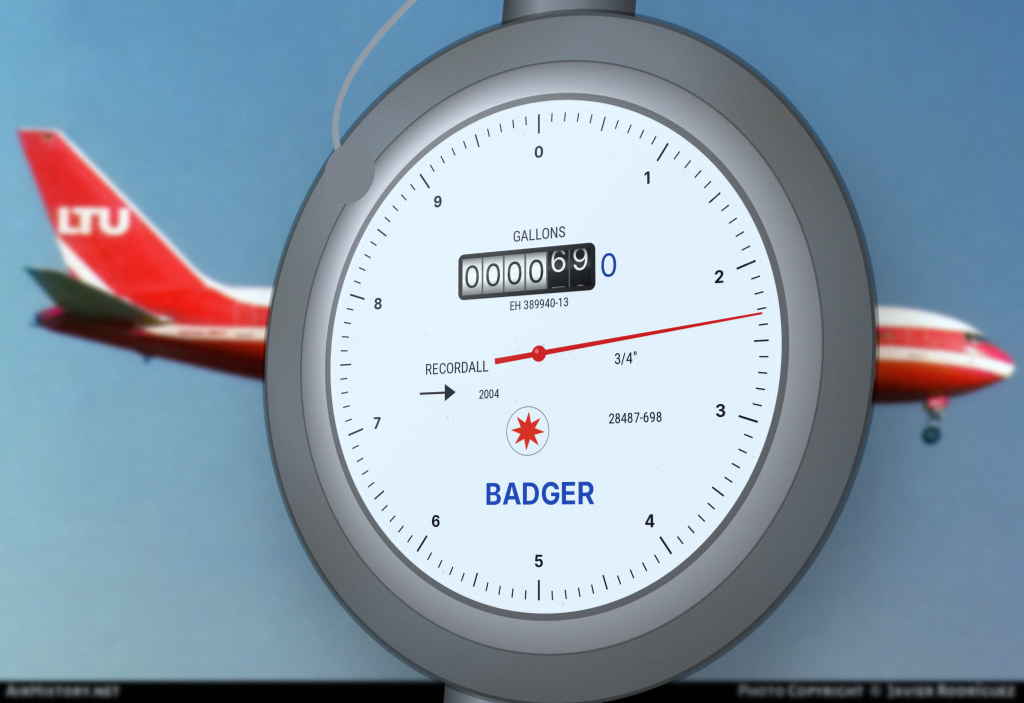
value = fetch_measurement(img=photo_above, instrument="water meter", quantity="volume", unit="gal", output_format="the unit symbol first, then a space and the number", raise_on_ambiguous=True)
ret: gal 692.3
